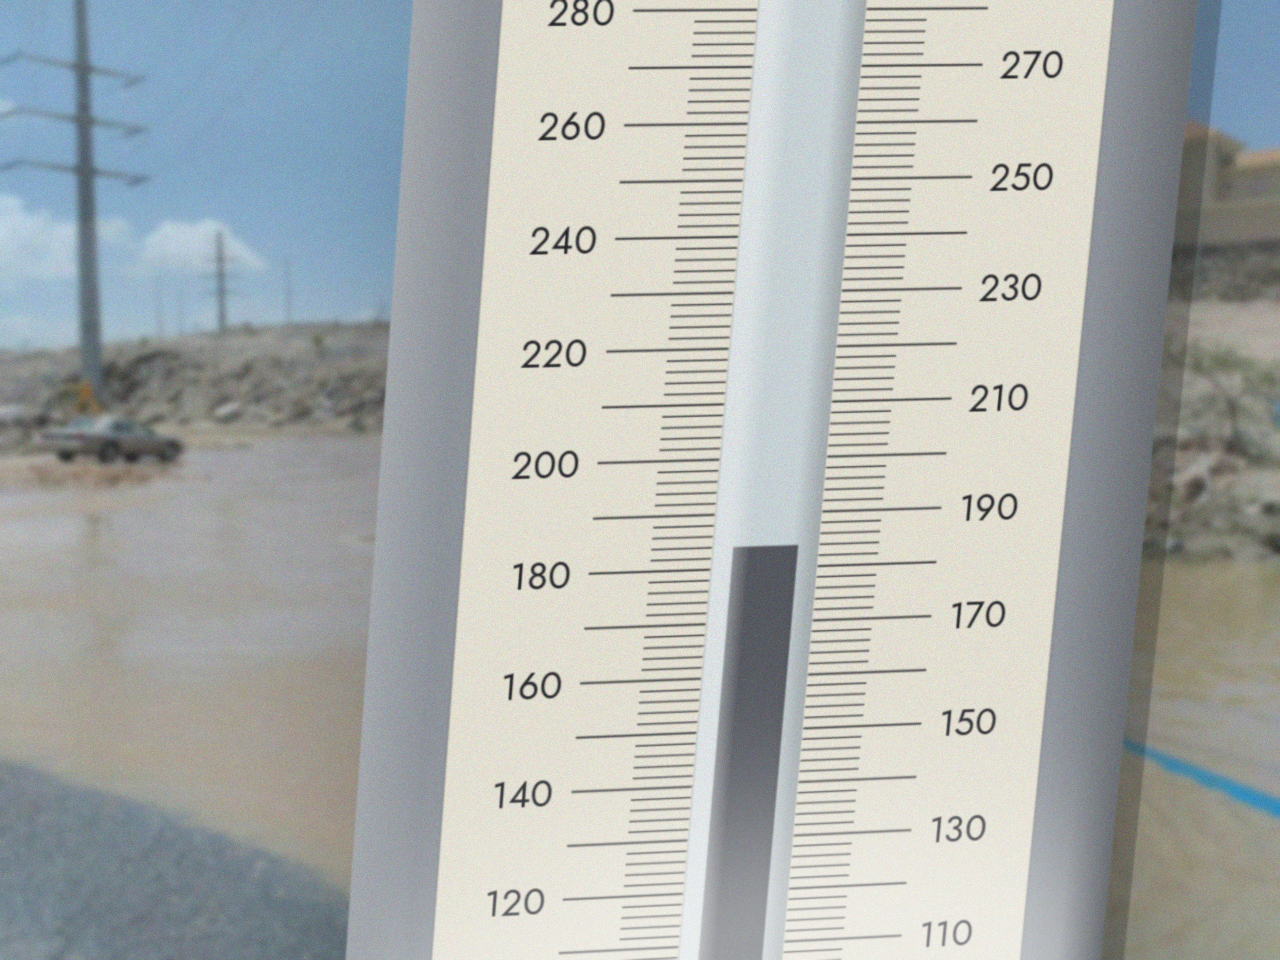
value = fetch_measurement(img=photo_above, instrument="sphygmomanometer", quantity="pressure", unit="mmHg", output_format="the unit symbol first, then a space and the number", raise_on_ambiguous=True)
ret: mmHg 184
